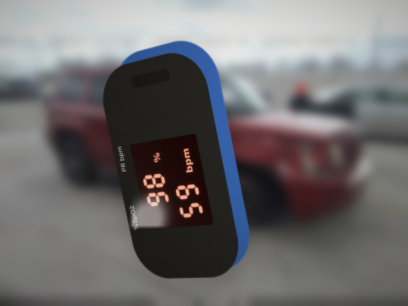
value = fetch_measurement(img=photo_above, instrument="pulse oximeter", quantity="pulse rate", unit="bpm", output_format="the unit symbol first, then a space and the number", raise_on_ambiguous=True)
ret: bpm 59
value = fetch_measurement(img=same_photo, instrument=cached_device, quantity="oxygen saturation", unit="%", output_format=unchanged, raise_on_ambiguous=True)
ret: % 98
